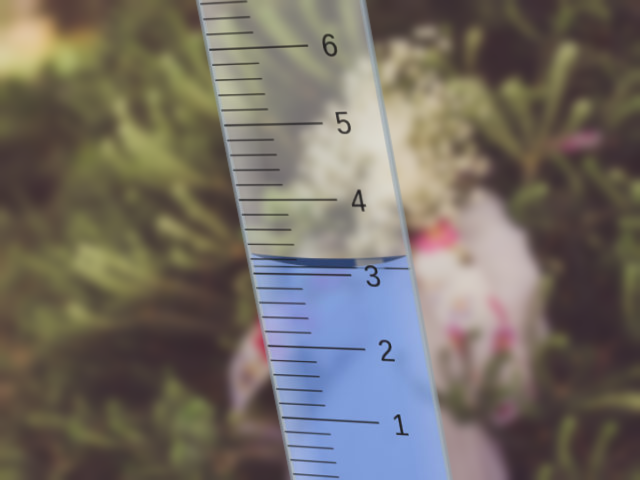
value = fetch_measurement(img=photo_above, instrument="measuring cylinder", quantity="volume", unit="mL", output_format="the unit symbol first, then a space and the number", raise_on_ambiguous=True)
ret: mL 3.1
